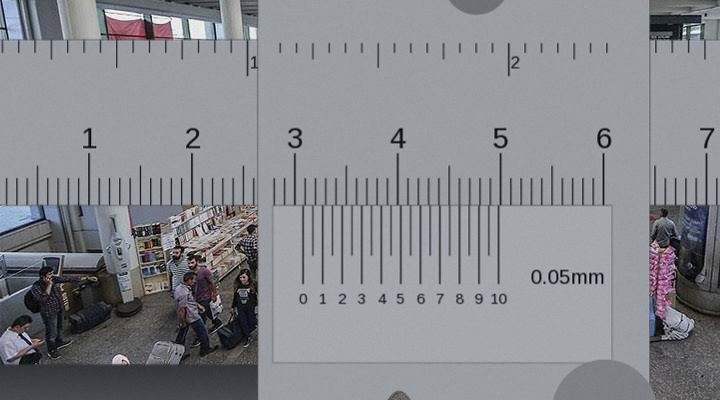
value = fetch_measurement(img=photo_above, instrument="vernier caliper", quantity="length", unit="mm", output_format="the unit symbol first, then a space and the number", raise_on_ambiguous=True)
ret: mm 30.8
